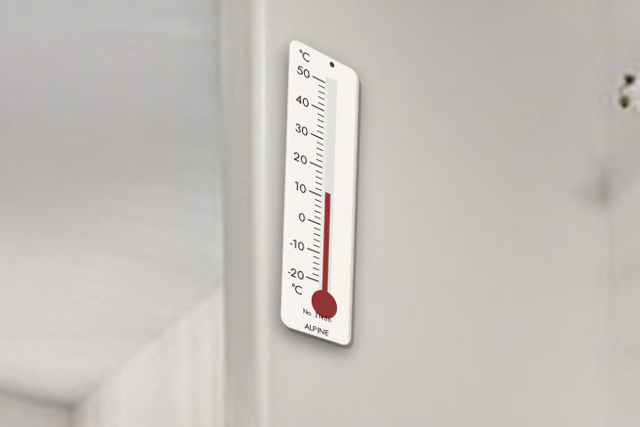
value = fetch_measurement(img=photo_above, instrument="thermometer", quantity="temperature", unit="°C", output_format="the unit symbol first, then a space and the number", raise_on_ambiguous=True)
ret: °C 12
